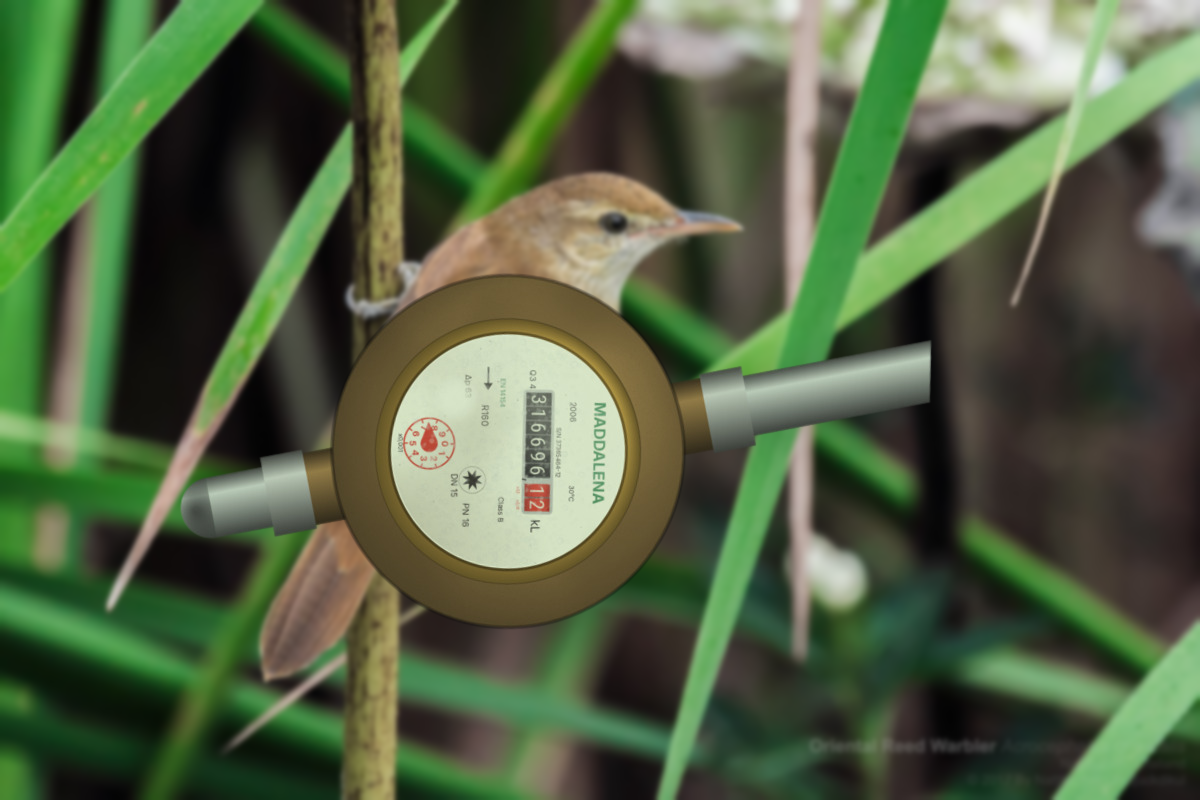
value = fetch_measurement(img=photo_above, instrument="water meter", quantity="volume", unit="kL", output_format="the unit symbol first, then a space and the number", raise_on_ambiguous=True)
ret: kL 316696.127
